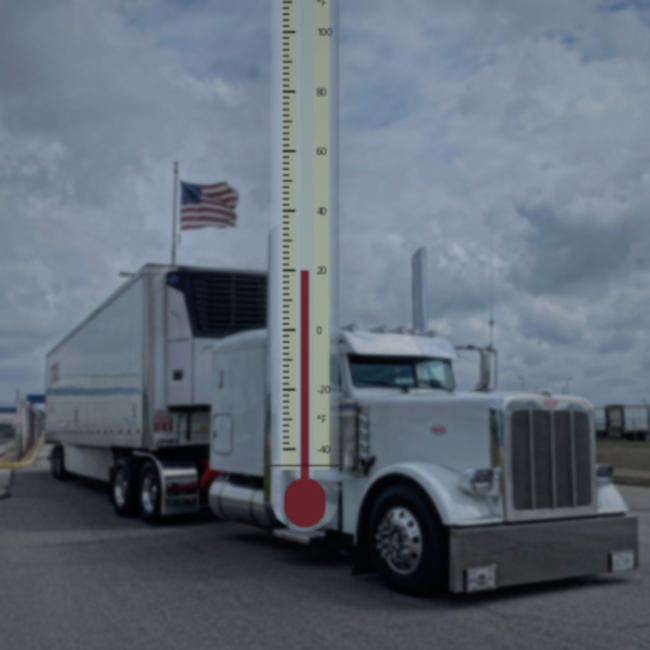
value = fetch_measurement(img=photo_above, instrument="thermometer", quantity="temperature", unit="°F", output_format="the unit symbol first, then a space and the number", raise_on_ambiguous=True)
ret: °F 20
